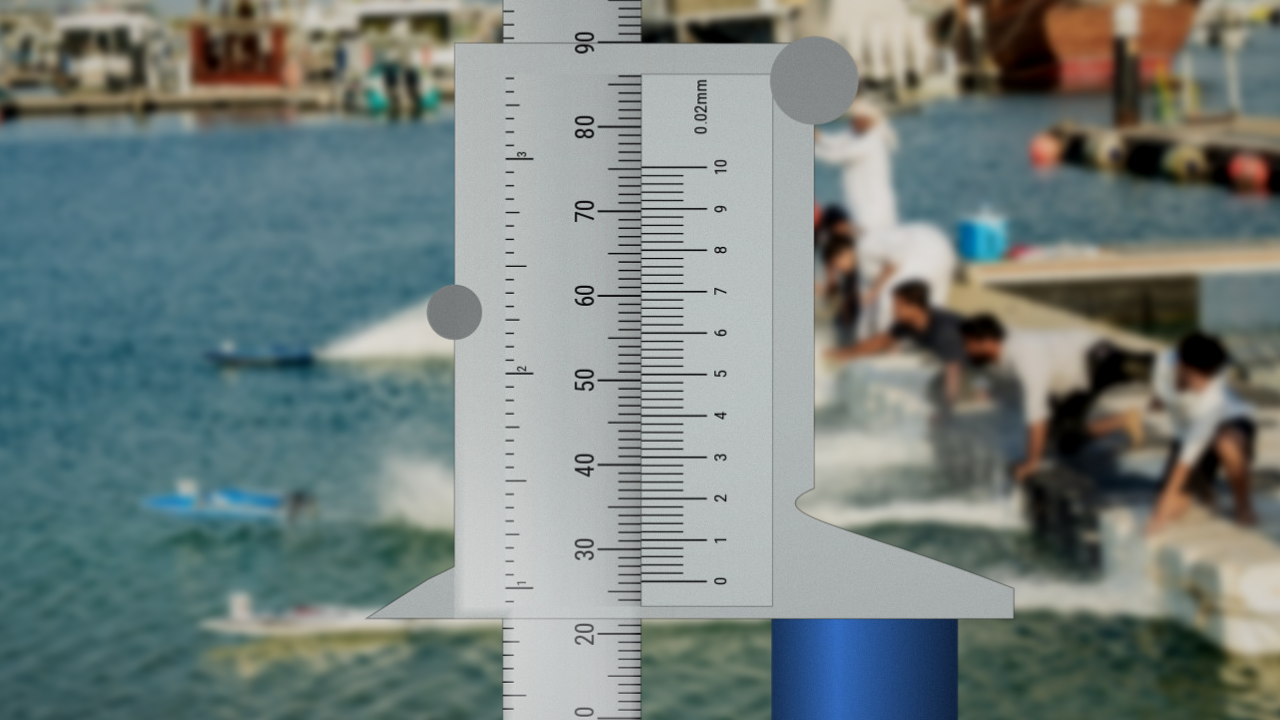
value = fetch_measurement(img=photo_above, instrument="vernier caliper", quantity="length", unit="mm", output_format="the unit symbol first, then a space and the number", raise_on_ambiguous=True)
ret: mm 26.2
